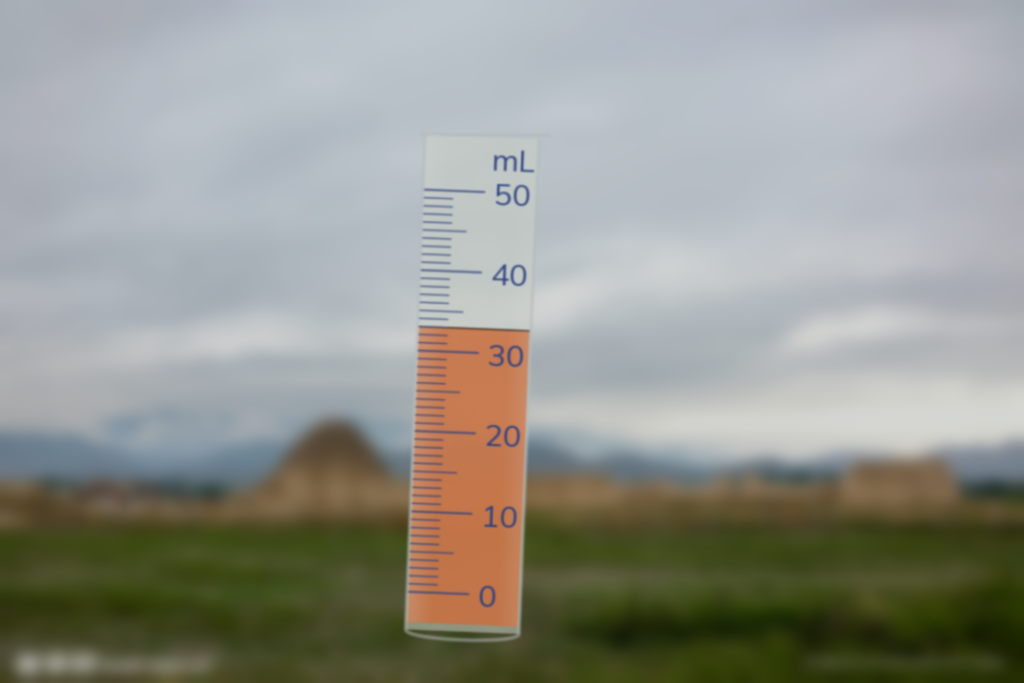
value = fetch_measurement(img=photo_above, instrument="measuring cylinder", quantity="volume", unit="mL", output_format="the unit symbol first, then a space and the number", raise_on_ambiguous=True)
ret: mL 33
